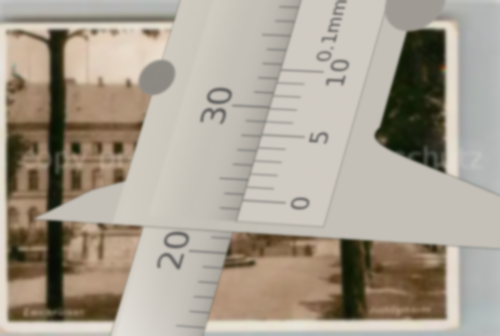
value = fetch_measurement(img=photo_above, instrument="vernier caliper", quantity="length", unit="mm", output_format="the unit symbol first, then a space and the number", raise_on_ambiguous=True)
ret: mm 23.6
